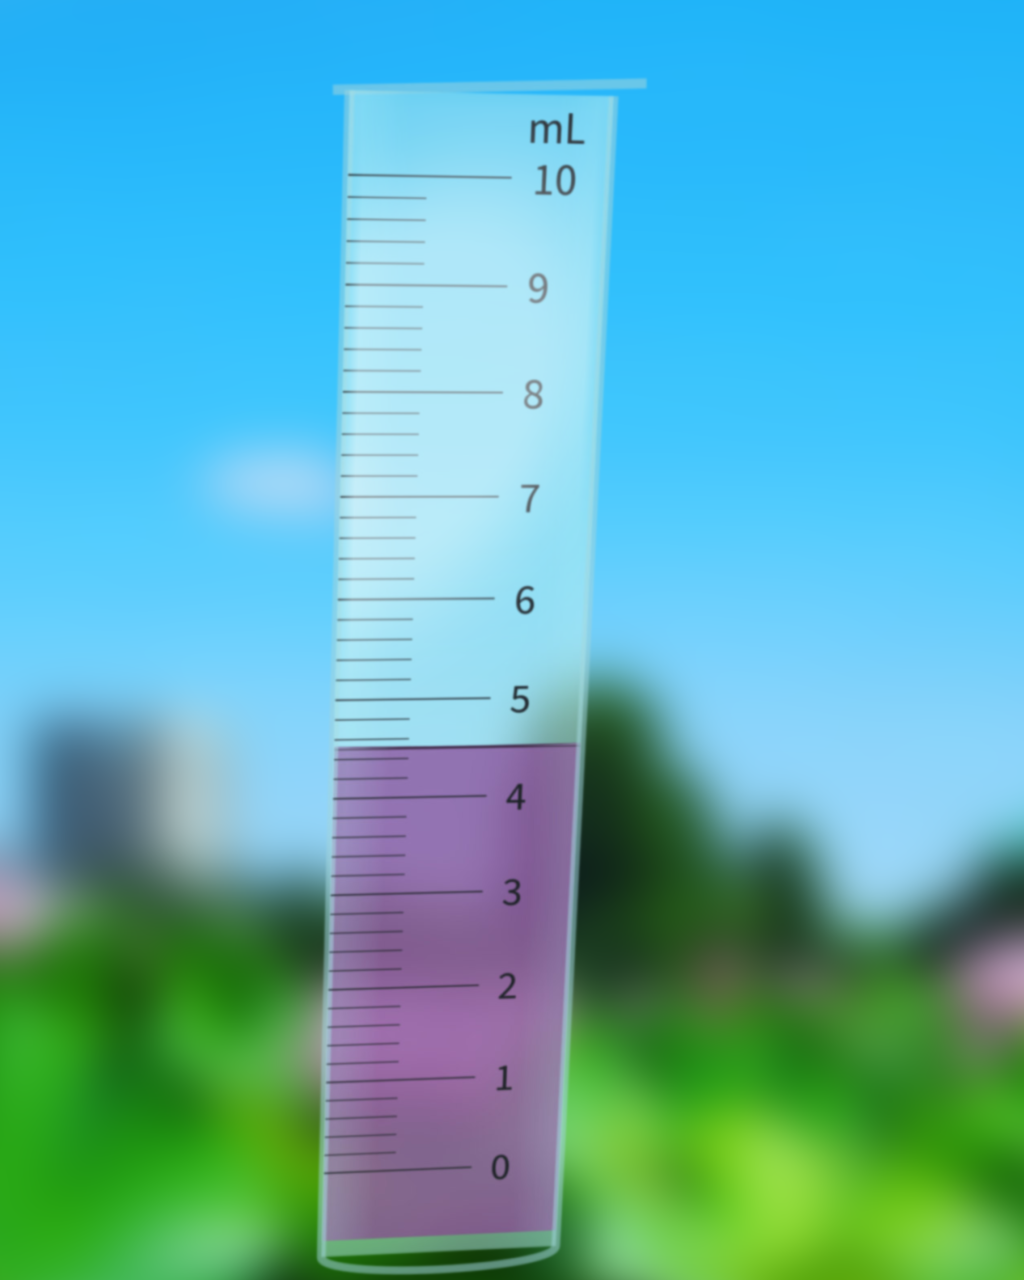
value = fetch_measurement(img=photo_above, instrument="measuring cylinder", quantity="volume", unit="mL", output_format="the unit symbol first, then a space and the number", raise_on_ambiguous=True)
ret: mL 4.5
